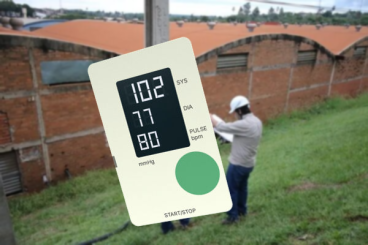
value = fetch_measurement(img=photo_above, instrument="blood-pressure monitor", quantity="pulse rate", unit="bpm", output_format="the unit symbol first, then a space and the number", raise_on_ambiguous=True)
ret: bpm 80
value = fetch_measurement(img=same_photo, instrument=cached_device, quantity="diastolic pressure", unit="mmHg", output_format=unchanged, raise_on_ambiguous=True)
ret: mmHg 77
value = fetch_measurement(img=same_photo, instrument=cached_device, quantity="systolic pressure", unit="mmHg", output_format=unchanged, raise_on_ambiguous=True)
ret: mmHg 102
